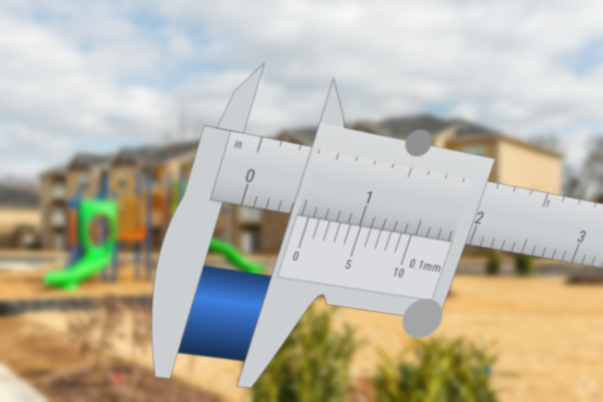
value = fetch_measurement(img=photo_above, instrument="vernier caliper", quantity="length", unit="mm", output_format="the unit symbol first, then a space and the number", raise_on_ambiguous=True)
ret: mm 5.6
